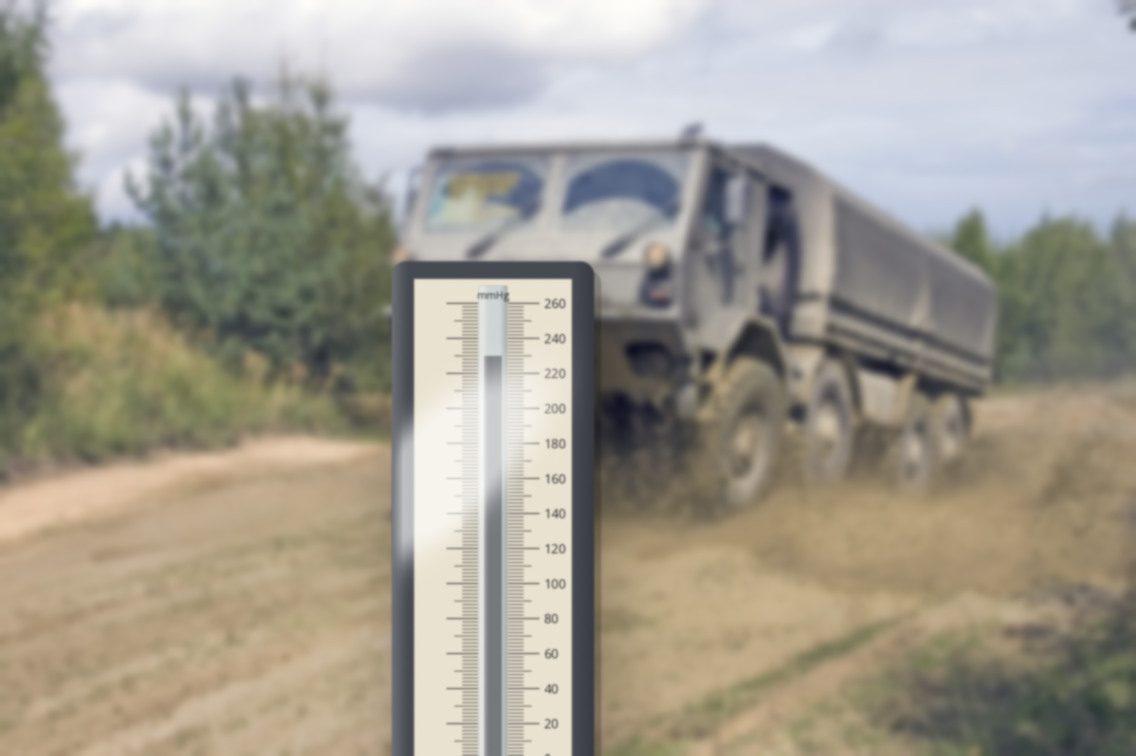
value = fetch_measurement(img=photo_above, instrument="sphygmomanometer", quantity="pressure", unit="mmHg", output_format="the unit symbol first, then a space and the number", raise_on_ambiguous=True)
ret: mmHg 230
